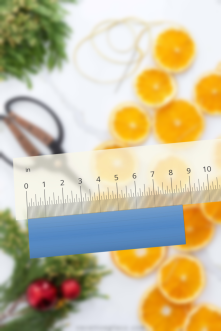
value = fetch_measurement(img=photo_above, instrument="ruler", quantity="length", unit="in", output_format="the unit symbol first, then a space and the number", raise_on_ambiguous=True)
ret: in 8.5
